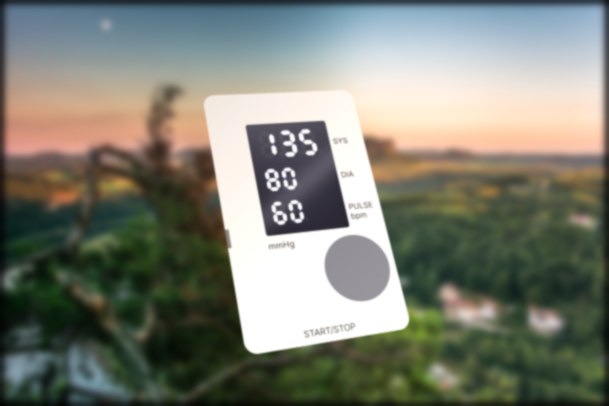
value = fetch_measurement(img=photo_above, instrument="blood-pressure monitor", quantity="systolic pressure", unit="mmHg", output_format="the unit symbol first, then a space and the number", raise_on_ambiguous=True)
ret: mmHg 135
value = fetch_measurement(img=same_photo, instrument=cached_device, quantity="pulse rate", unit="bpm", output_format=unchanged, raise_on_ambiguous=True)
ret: bpm 60
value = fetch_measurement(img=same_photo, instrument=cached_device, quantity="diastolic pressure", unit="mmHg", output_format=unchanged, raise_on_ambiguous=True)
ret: mmHg 80
